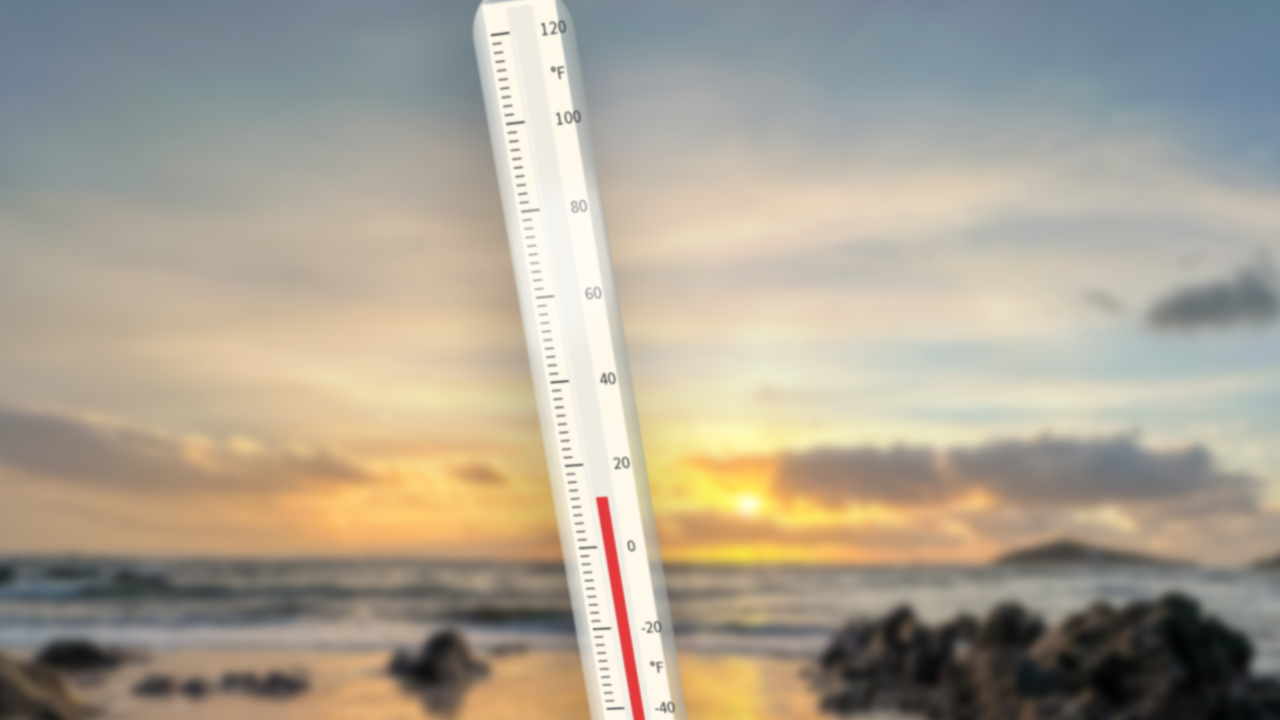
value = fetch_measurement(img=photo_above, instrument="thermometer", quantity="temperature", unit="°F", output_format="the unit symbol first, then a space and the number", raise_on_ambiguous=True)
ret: °F 12
